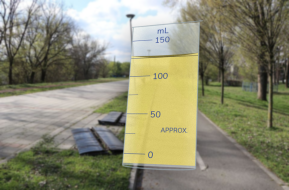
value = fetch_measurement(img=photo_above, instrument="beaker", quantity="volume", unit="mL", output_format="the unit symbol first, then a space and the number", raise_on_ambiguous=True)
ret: mL 125
